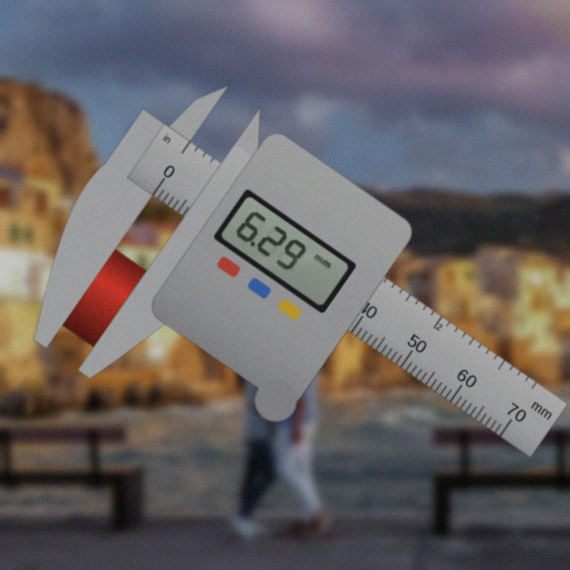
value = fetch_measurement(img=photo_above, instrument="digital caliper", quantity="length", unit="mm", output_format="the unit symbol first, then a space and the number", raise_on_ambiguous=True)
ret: mm 6.29
